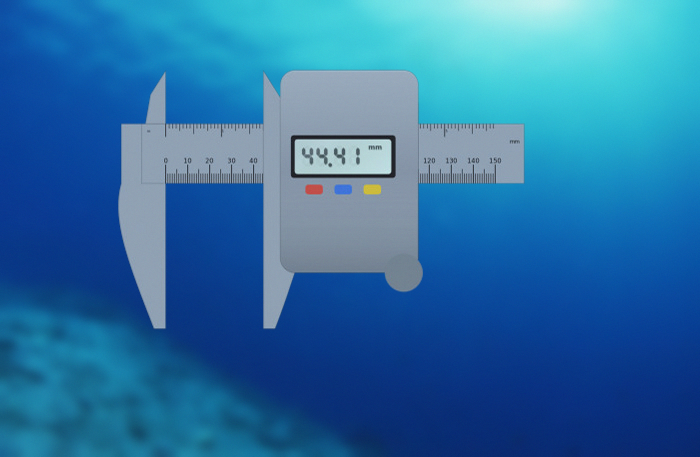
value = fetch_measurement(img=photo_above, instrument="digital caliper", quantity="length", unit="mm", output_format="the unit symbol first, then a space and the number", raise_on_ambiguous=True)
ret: mm 44.41
